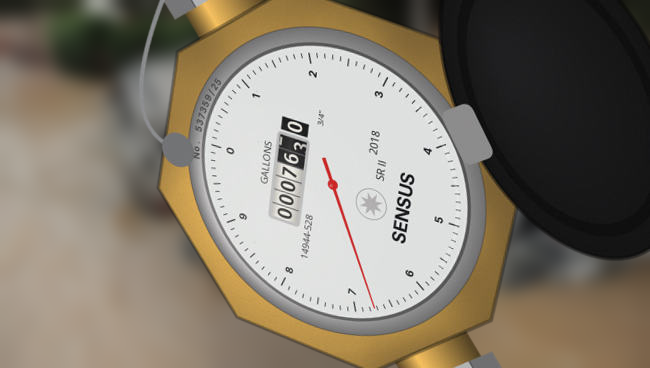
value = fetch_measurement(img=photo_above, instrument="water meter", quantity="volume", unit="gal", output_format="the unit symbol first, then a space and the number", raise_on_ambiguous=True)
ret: gal 7626.7
